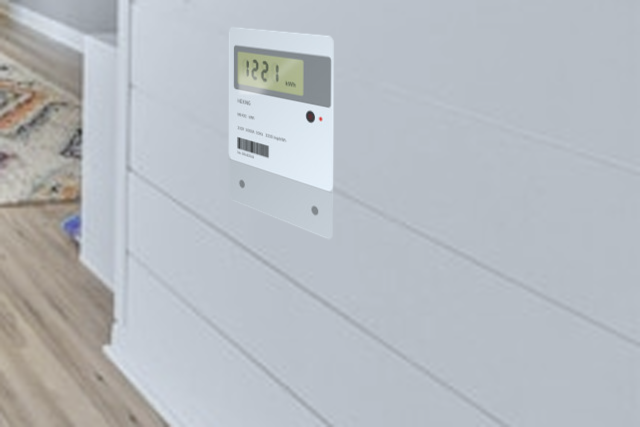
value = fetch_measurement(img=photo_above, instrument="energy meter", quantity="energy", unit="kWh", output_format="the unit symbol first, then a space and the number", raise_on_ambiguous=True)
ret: kWh 1221
